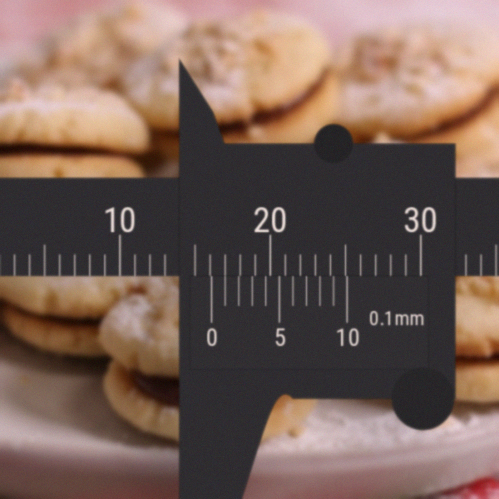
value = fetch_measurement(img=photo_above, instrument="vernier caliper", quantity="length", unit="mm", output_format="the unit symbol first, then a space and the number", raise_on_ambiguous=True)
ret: mm 16.1
